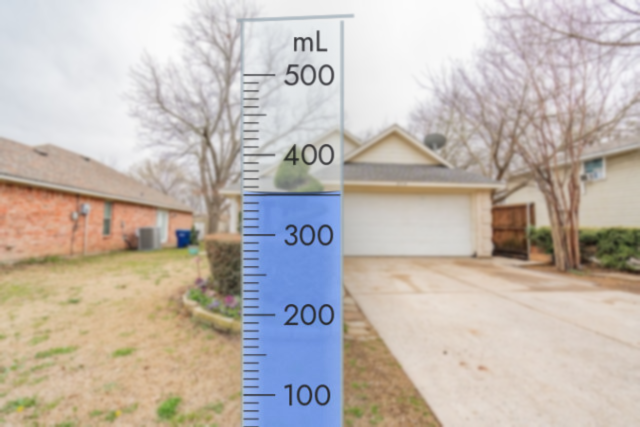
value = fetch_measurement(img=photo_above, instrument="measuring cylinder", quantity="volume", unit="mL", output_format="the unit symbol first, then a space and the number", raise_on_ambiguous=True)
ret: mL 350
